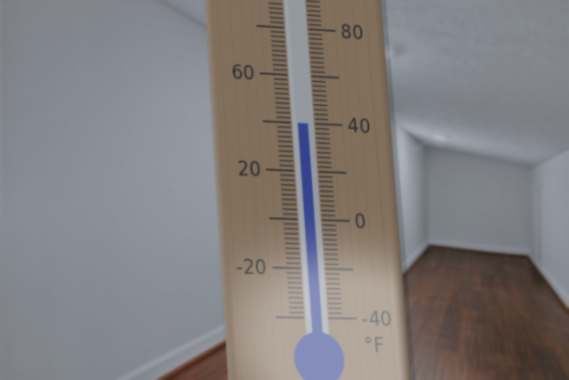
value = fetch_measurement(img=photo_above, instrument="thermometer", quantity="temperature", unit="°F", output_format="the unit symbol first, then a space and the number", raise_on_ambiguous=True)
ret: °F 40
